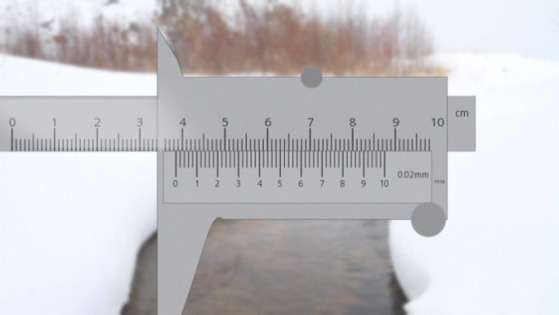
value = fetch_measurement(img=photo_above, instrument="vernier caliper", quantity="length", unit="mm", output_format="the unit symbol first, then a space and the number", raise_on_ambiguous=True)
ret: mm 38.5
